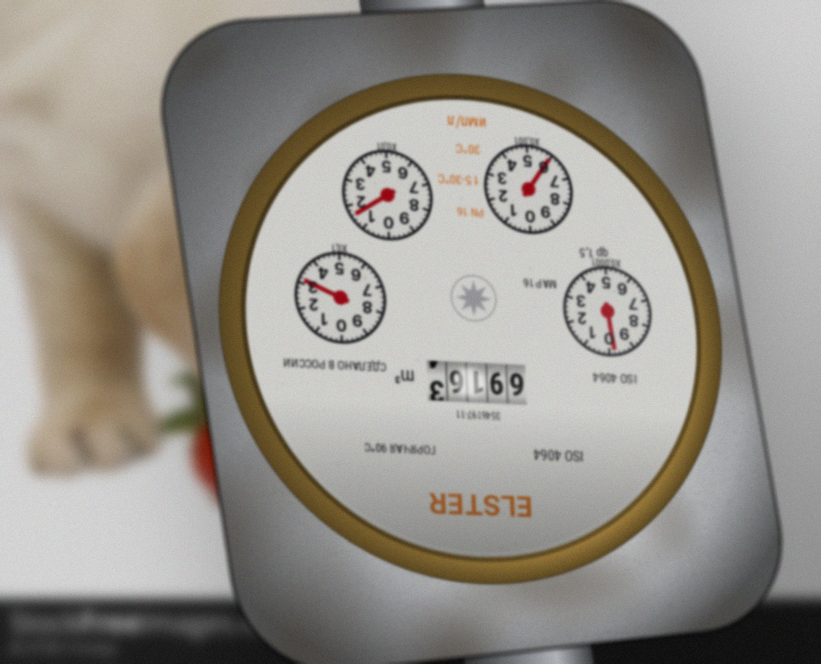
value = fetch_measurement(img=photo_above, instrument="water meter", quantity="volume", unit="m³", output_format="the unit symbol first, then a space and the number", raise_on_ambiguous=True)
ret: m³ 69163.3159
